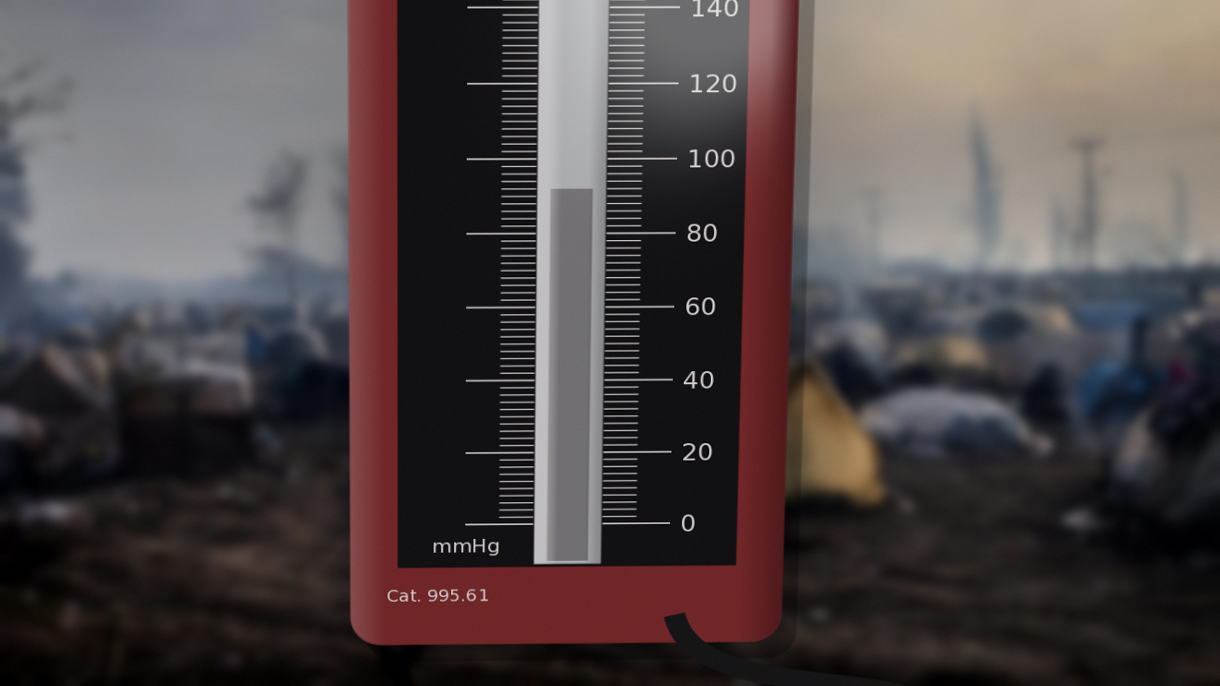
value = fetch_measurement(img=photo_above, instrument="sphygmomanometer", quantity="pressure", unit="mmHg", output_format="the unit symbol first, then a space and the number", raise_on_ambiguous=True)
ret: mmHg 92
